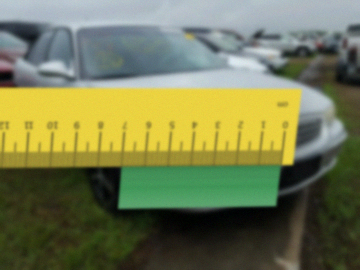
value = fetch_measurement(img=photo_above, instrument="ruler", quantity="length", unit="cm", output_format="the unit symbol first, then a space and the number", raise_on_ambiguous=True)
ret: cm 7
